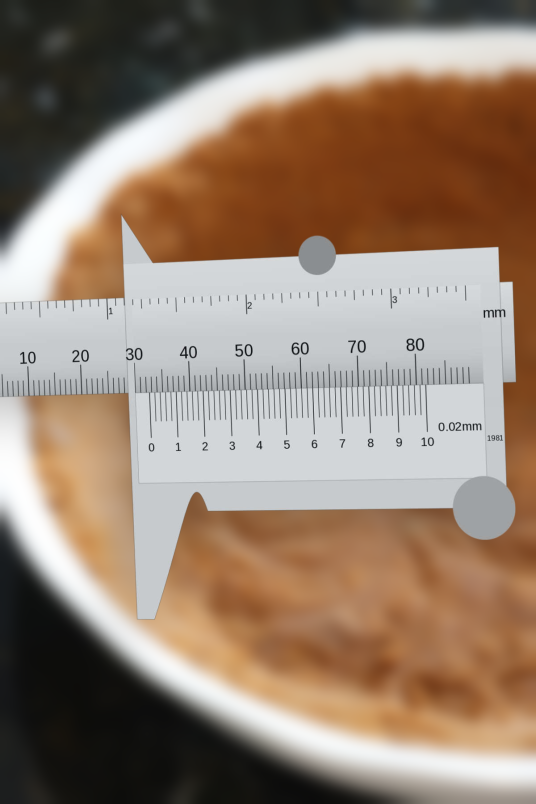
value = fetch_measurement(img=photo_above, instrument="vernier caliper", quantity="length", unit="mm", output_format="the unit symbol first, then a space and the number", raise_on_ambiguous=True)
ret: mm 32.6
